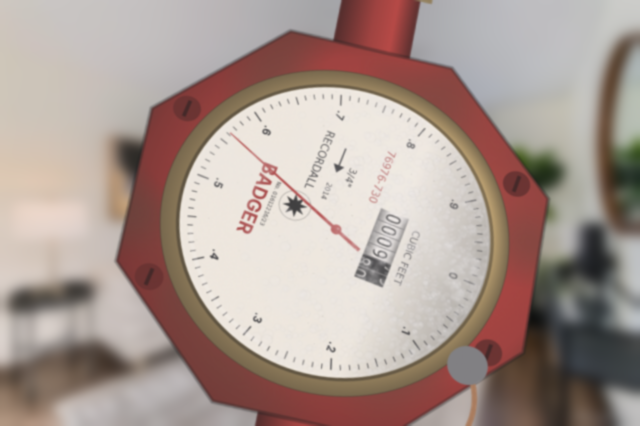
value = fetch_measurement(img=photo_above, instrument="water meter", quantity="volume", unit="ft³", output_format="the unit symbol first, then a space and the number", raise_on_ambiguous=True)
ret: ft³ 979.56
